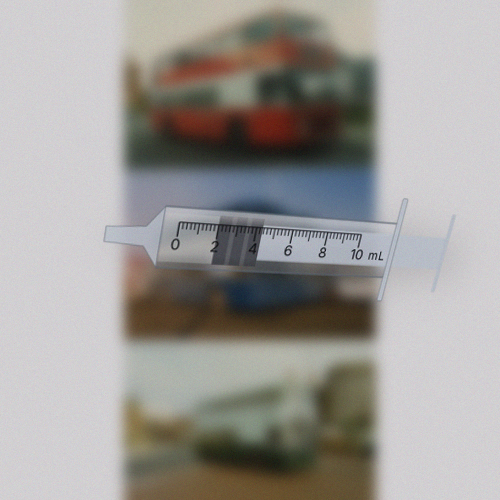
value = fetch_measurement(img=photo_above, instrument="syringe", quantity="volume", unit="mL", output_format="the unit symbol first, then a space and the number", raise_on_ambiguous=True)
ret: mL 2
